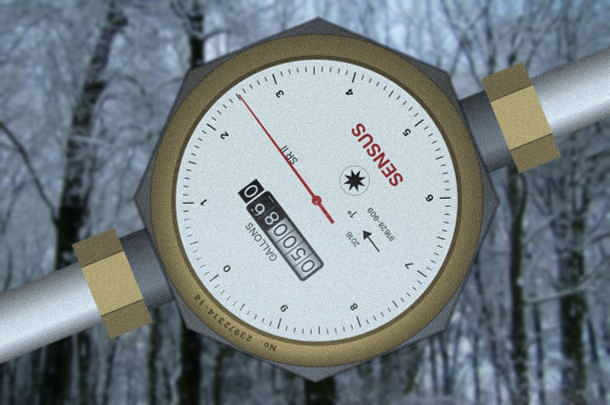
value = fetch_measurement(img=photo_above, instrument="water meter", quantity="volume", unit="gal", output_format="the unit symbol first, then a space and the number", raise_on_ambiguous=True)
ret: gal 500862.5
